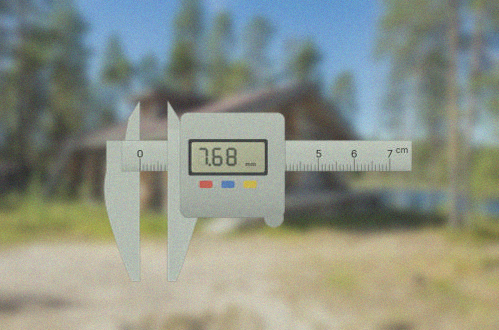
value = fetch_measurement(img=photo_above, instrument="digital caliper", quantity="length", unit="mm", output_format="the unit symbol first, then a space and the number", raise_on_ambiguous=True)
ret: mm 7.68
